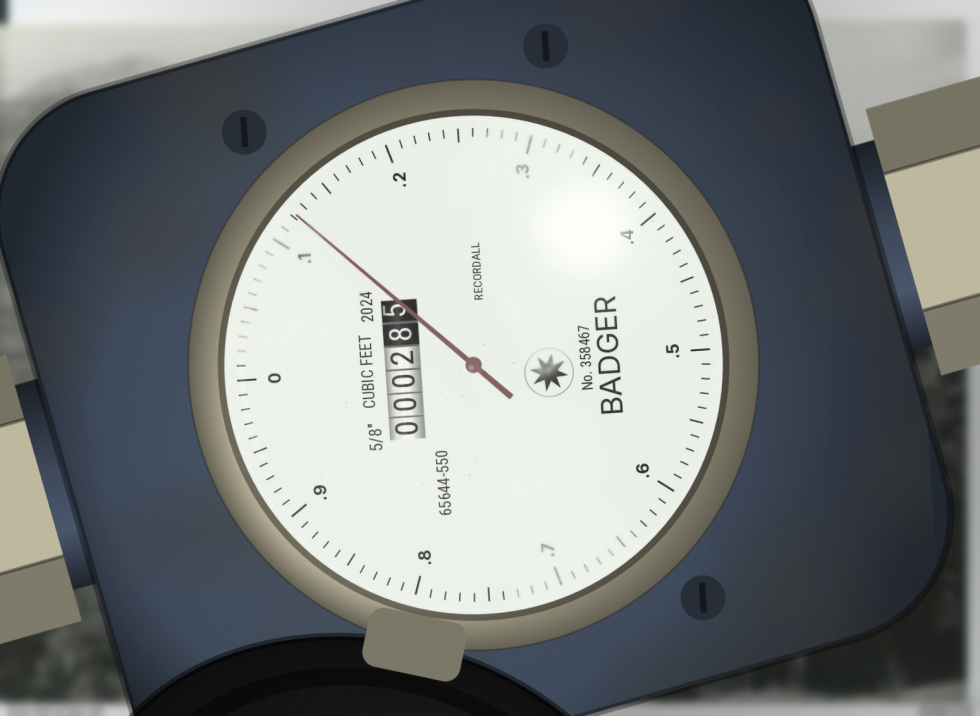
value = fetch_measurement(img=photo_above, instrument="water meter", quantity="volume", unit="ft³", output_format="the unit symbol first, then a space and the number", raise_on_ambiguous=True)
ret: ft³ 285.12
